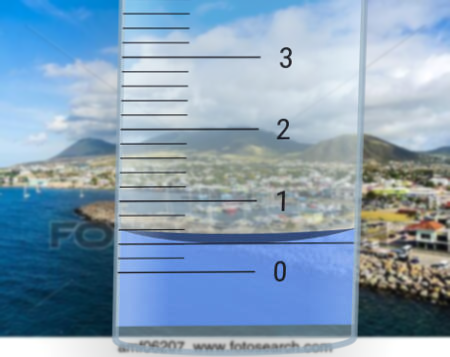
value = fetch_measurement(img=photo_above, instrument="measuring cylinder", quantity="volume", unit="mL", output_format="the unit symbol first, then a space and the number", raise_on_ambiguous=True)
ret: mL 0.4
